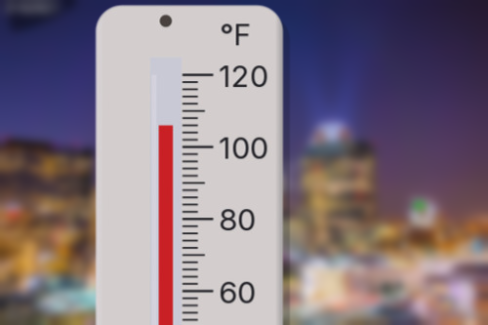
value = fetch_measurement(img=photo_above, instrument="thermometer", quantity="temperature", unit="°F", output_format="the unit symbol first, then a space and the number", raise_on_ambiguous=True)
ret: °F 106
